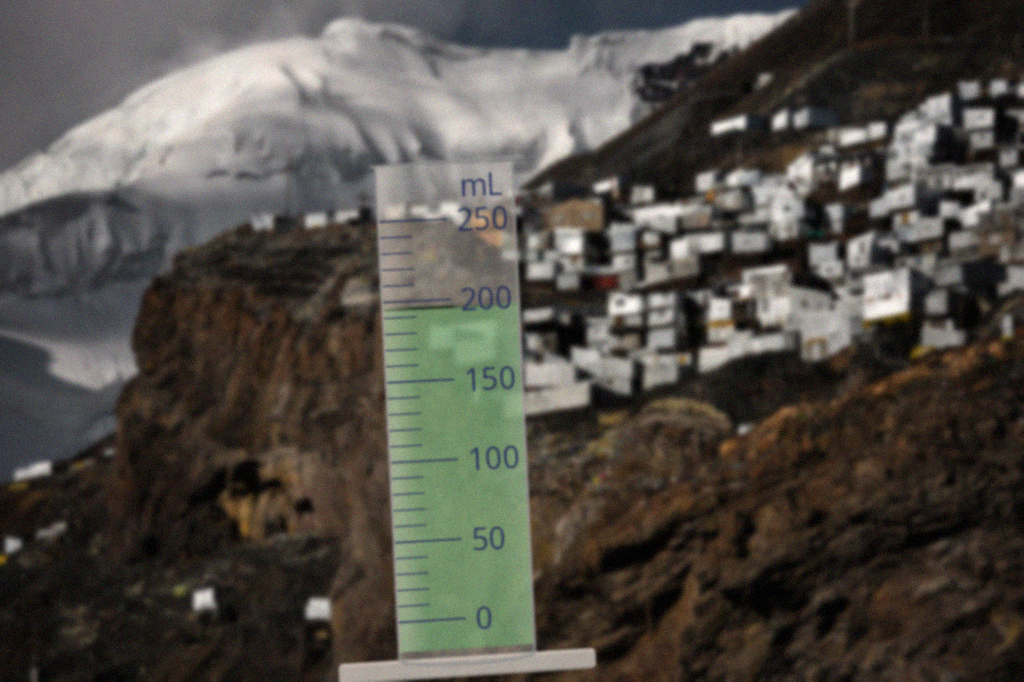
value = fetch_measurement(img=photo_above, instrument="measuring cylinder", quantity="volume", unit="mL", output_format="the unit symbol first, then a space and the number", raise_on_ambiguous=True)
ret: mL 195
